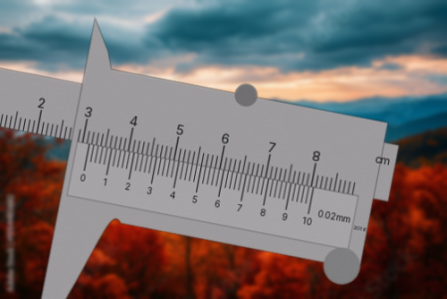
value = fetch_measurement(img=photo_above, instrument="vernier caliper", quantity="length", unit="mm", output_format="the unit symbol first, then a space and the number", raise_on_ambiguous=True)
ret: mm 31.5
